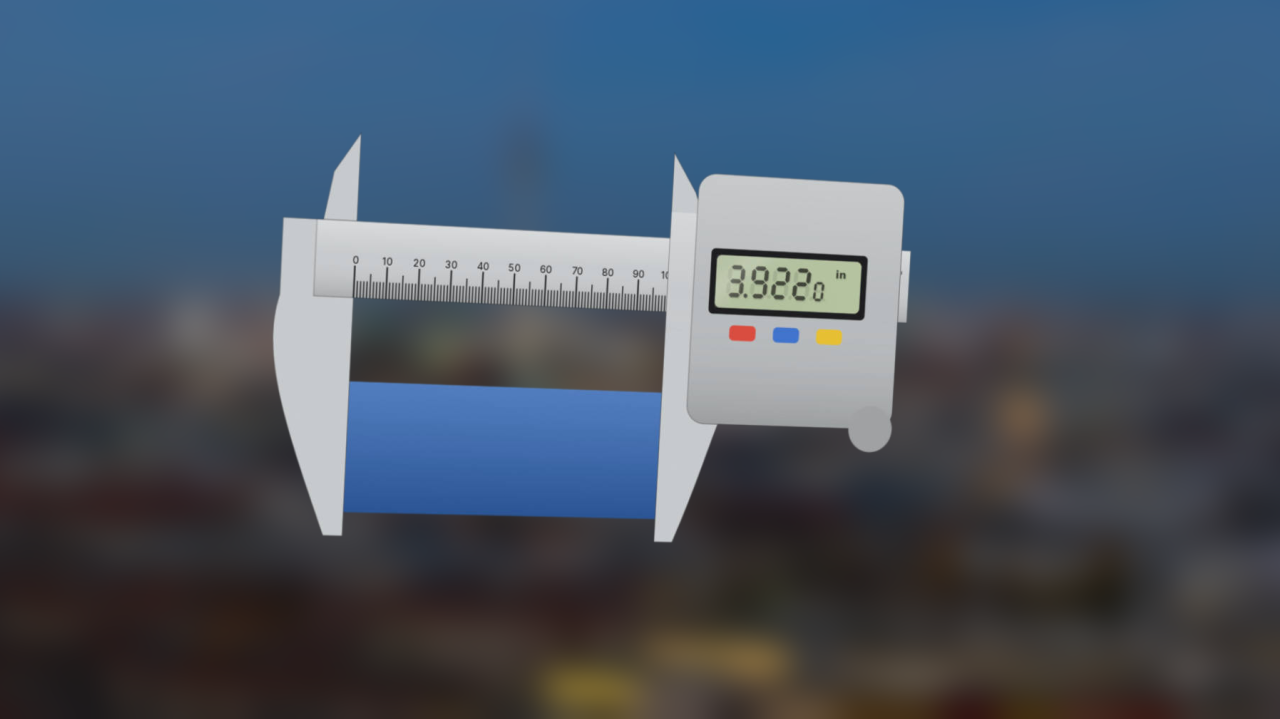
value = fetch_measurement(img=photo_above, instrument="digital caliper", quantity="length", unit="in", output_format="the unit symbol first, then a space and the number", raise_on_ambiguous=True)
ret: in 3.9220
